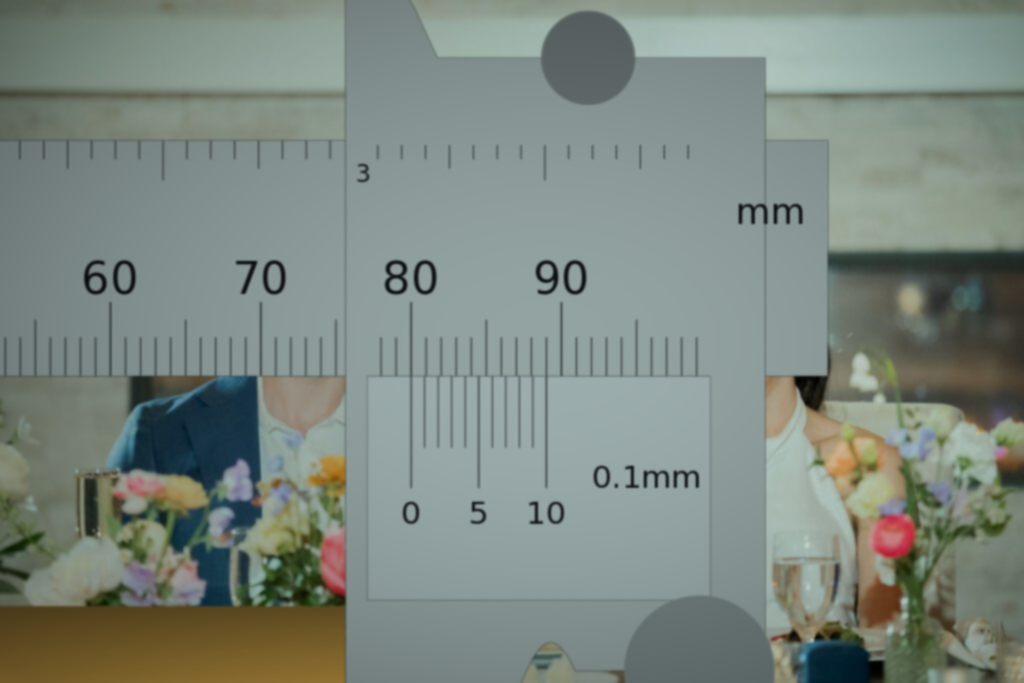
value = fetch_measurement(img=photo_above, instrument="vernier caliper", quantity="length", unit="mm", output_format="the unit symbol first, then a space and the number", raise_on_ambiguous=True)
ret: mm 80.0
